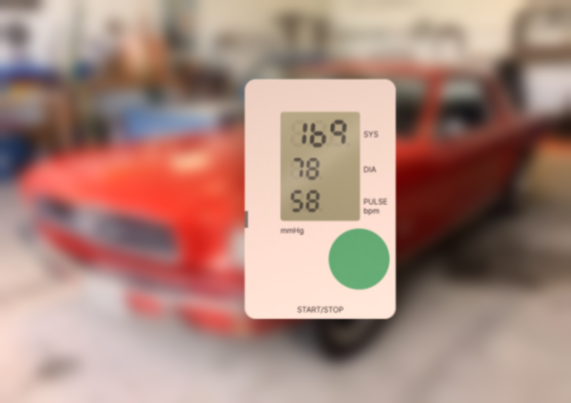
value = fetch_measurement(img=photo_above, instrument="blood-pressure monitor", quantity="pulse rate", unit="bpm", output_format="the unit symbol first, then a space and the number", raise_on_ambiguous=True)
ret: bpm 58
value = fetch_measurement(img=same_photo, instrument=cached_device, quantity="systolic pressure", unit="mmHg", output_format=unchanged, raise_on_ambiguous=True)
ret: mmHg 169
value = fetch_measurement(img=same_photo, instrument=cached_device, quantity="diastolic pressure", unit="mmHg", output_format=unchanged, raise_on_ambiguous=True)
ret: mmHg 78
